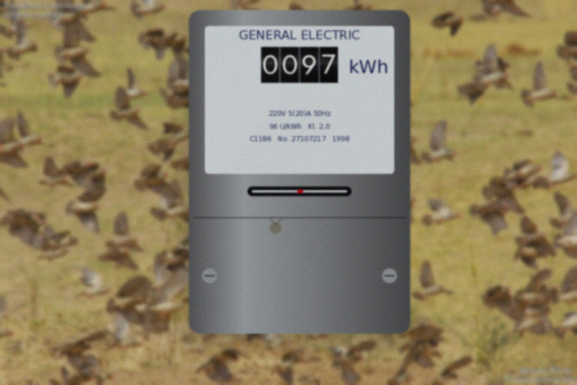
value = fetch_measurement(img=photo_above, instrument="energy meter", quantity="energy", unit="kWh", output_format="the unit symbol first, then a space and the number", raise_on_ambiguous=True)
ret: kWh 97
